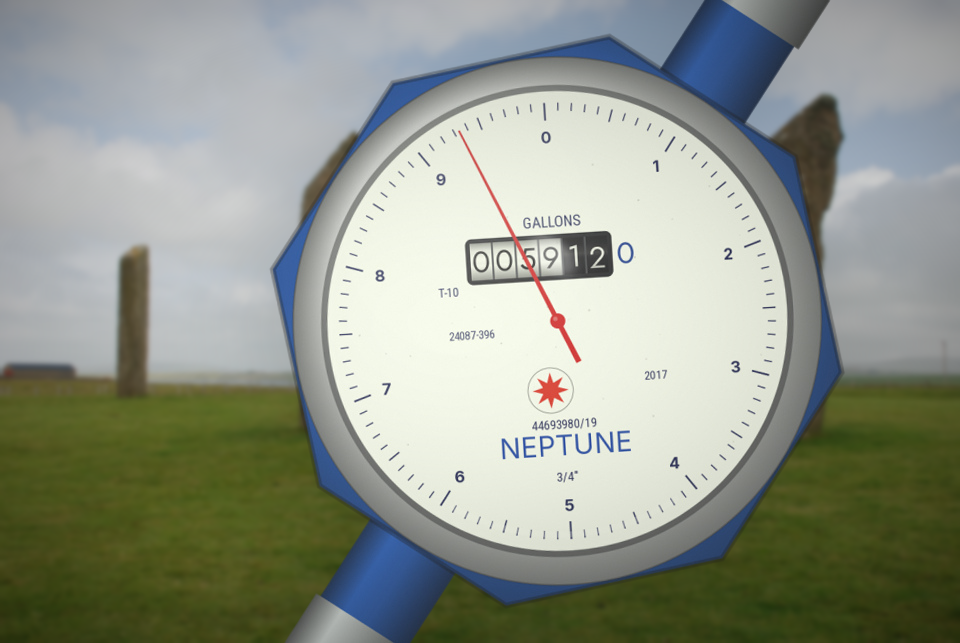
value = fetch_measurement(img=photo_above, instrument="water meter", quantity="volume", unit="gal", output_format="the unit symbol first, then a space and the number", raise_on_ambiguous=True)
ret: gal 59119.3
